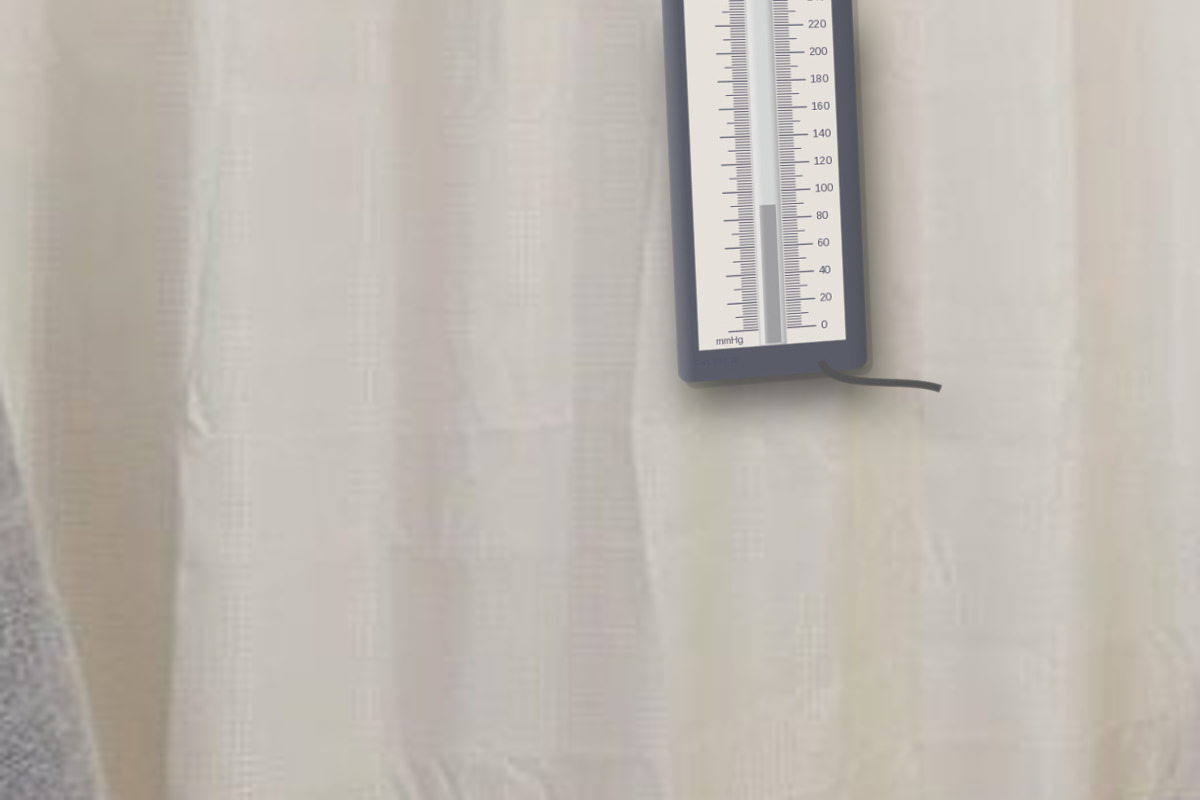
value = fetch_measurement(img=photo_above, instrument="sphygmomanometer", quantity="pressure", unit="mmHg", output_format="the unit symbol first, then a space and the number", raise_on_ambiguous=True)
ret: mmHg 90
